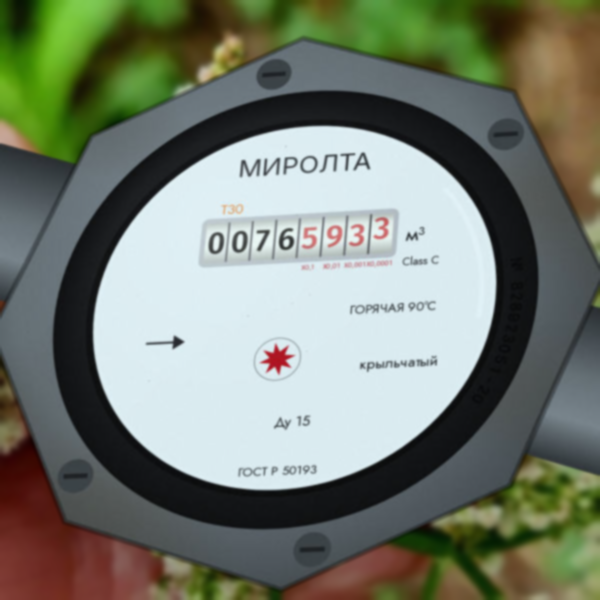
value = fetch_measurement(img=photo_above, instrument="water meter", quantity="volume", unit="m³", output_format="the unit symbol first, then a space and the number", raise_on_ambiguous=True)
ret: m³ 76.5933
